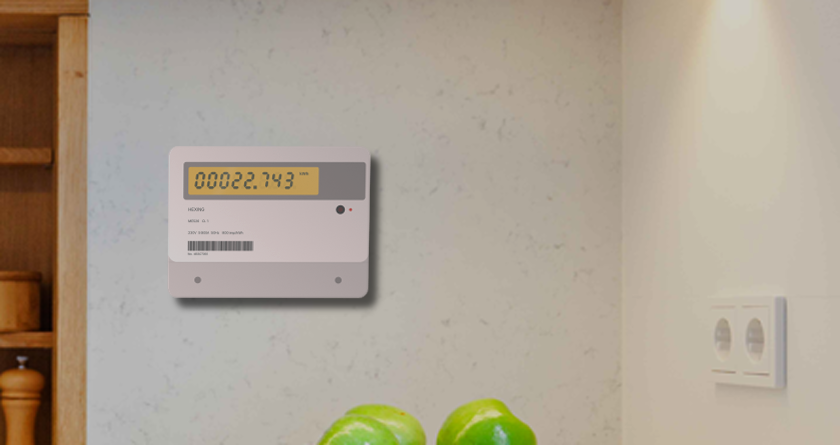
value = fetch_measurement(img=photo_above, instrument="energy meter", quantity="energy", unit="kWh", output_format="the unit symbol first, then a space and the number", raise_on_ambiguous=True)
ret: kWh 22.743
